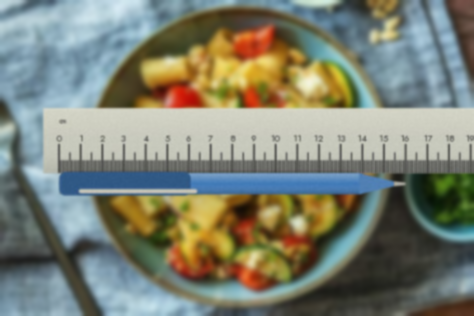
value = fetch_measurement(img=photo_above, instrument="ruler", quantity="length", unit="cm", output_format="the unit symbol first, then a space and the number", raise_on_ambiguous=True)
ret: cm 16
